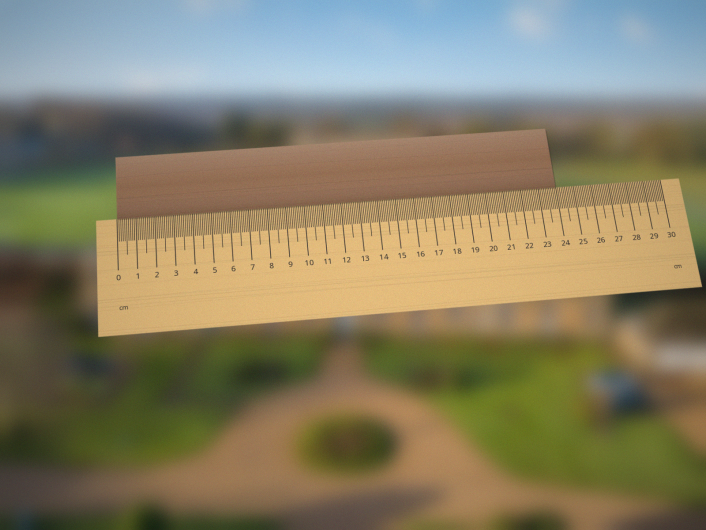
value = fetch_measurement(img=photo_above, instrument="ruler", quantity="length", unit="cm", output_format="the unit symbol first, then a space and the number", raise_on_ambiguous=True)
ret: cm 24
